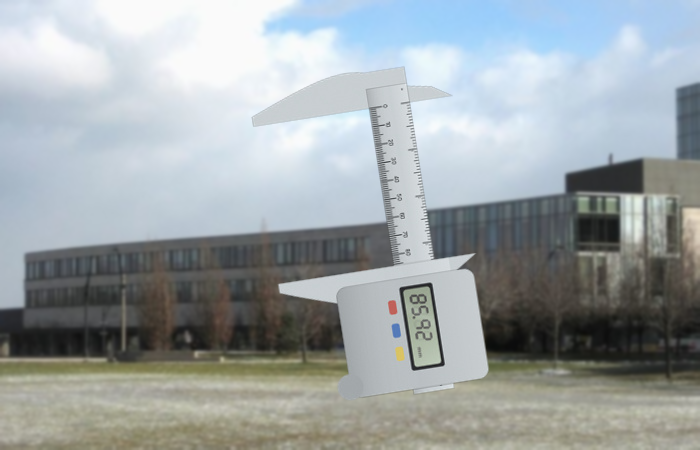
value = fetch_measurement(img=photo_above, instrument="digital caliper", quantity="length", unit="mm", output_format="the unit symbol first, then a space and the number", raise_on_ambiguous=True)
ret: mm 85.92
